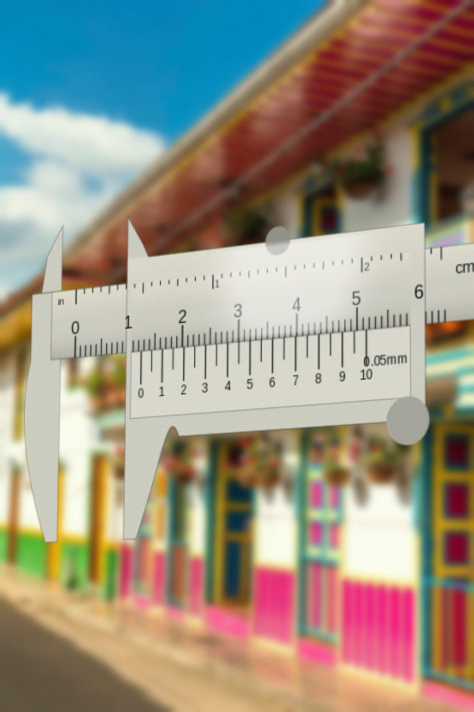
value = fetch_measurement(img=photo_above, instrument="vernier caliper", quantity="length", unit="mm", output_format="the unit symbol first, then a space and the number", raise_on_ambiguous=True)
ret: mm 12.5
